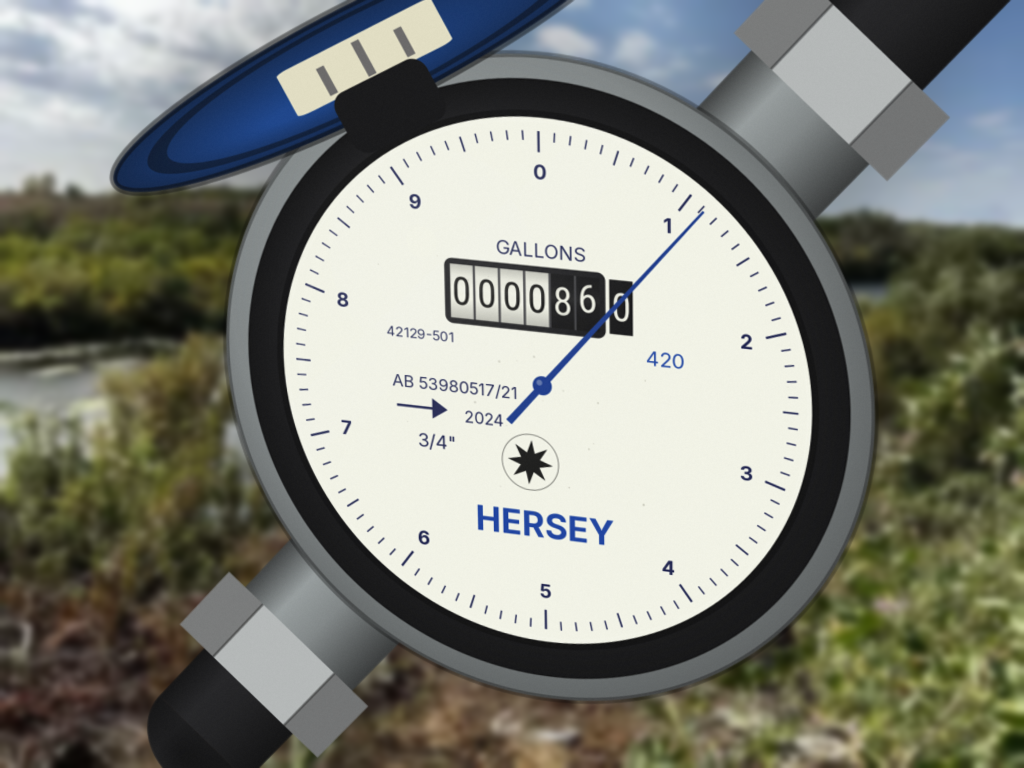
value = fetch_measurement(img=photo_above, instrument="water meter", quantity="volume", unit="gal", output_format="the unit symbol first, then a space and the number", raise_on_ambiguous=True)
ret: gal 861.1
